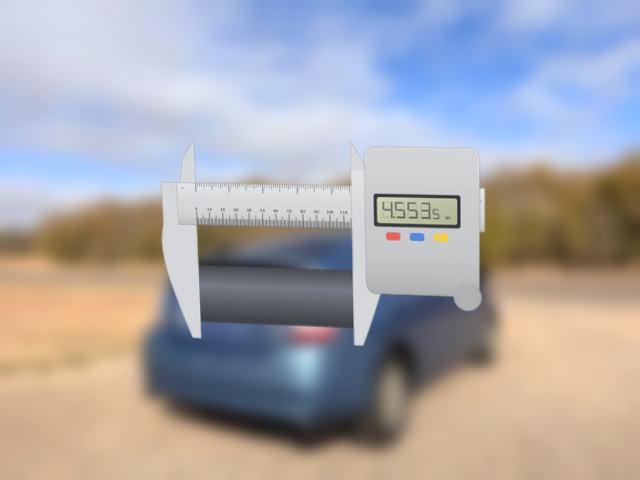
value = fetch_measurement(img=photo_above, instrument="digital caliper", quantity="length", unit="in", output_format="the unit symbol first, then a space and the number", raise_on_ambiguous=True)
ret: in 4.5535
